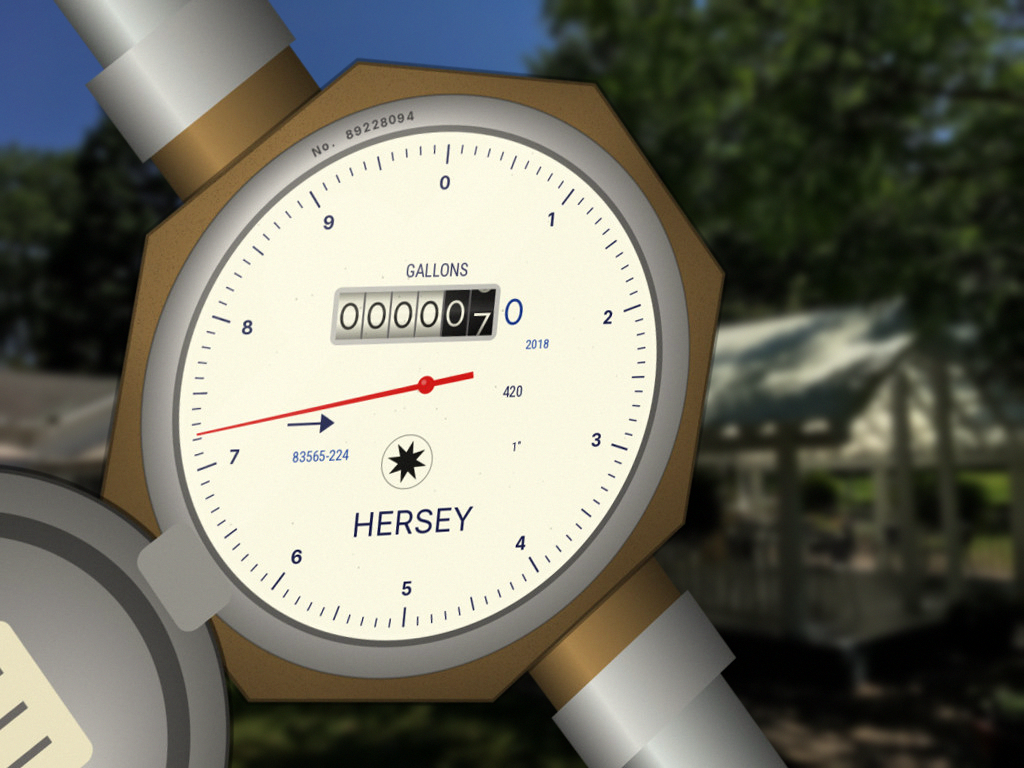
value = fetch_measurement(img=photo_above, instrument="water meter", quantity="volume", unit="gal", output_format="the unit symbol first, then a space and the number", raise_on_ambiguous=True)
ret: gal 67.2
